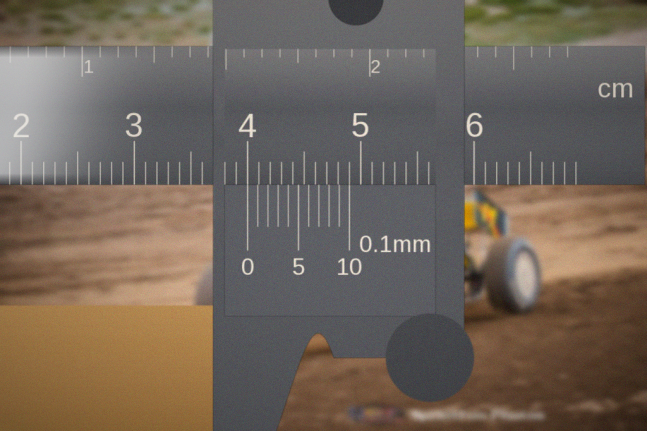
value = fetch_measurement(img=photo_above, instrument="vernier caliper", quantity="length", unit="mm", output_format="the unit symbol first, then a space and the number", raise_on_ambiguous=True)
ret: mm 40.0
